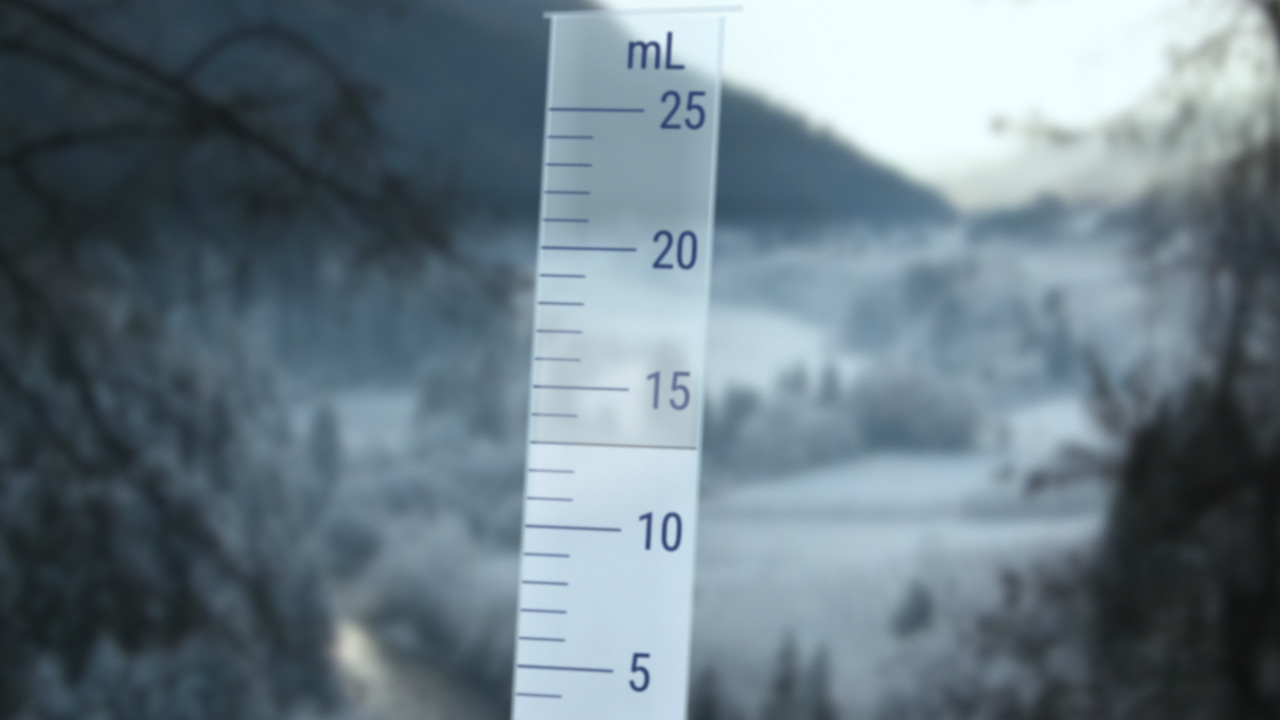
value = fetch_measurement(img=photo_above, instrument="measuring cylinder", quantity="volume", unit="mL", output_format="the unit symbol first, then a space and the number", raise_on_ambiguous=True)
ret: mL 13
